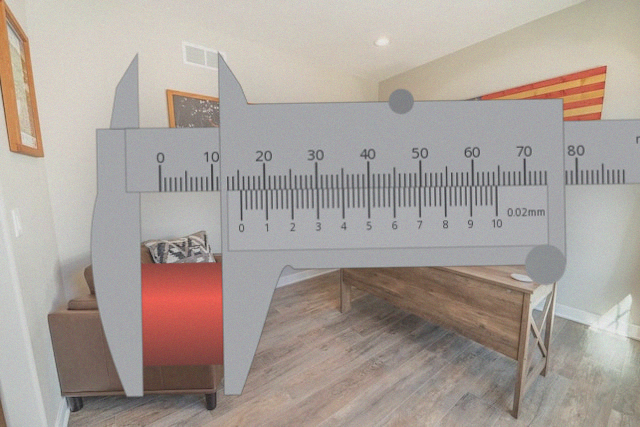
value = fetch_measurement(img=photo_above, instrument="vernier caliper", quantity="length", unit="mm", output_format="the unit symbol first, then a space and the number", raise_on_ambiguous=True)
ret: mm 15.5
